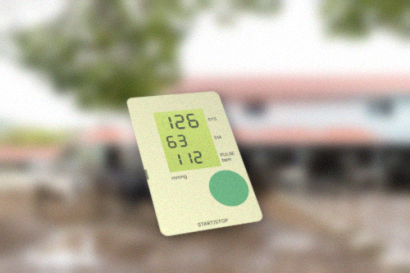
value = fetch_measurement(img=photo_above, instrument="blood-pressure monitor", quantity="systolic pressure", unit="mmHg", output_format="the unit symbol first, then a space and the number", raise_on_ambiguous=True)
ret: mmHg 126
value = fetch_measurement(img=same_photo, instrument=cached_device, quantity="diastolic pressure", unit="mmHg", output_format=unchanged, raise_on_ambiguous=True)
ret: mmHg 63
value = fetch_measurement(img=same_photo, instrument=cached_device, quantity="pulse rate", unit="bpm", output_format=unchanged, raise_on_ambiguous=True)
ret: bpm 112
